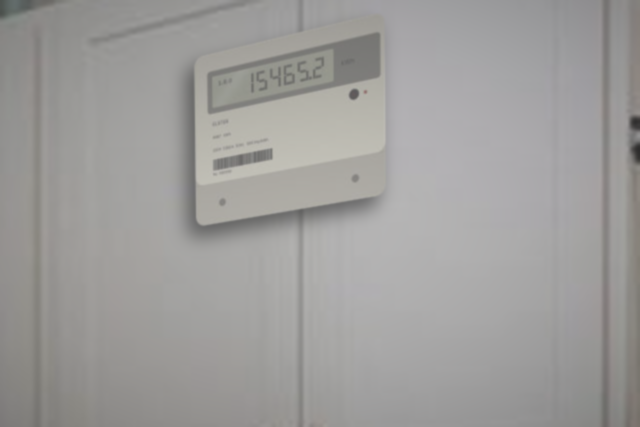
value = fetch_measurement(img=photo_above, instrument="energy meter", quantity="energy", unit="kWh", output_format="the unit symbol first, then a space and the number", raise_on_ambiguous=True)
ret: kWh 15465.2
